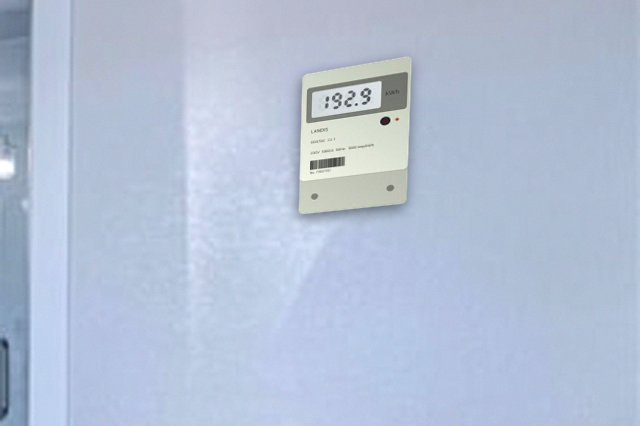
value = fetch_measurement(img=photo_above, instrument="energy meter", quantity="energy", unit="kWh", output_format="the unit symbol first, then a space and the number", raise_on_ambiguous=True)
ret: kWh 192.9
